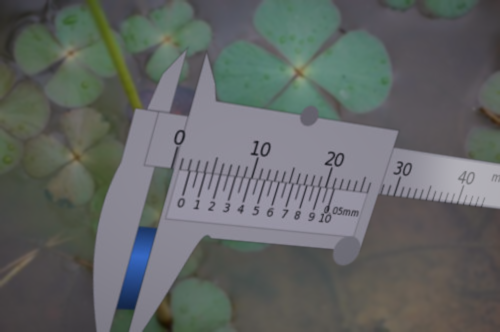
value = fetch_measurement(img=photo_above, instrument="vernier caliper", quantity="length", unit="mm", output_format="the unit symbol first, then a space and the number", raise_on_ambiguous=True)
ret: mm 2.2
